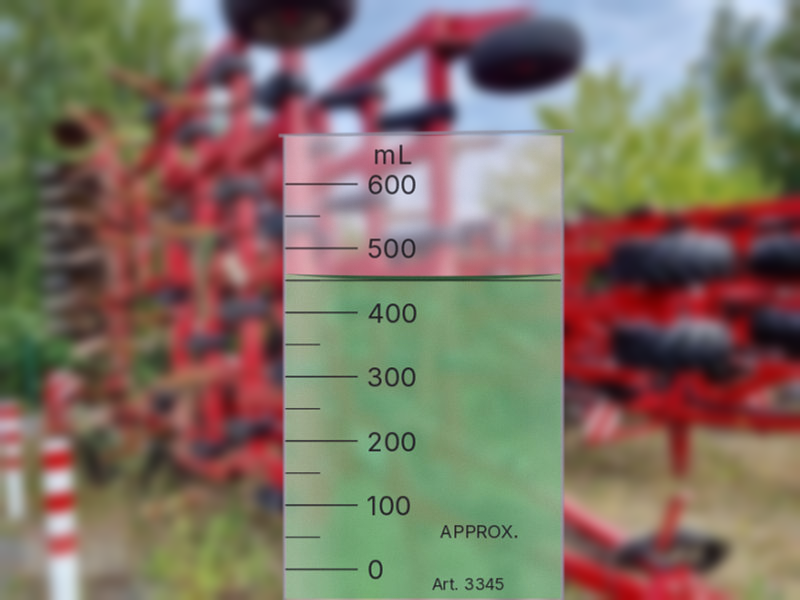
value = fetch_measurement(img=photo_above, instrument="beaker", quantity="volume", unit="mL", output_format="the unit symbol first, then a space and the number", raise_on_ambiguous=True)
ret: mL 450
